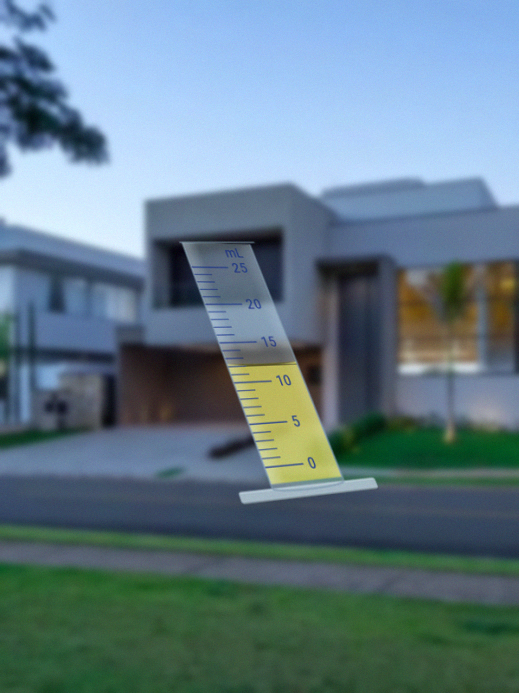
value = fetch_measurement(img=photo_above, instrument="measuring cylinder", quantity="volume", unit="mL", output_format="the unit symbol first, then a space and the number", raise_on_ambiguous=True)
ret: mL 12
